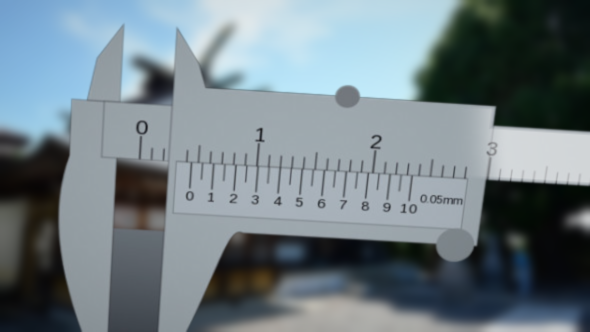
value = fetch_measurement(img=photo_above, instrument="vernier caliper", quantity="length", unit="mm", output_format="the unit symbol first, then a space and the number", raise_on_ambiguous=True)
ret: mm 4.4
